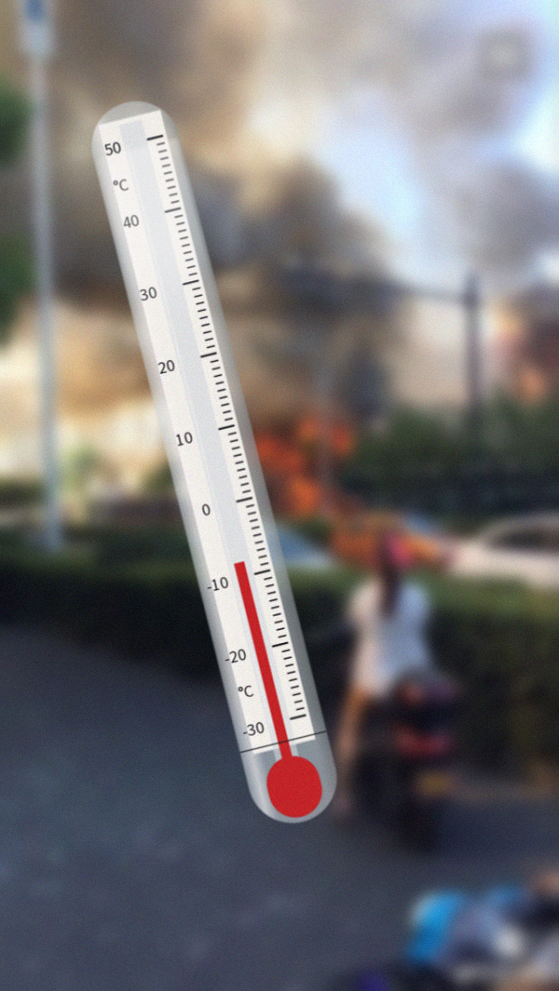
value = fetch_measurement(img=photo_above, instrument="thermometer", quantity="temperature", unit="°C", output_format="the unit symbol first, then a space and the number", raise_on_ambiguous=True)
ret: °C -8
